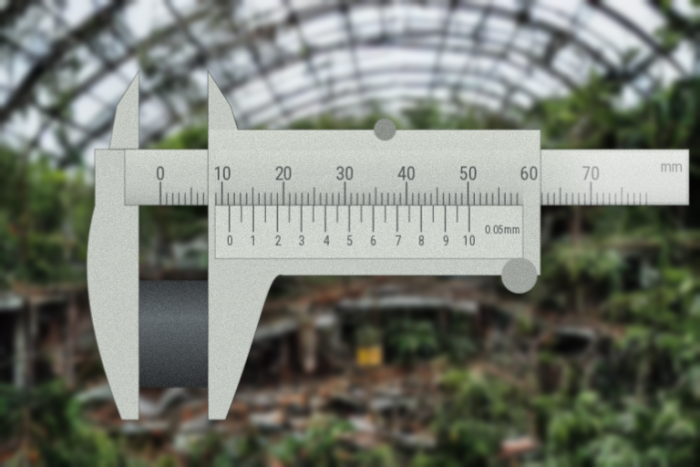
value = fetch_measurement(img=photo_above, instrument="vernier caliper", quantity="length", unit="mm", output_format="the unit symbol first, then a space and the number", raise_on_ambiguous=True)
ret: mm 11.2
